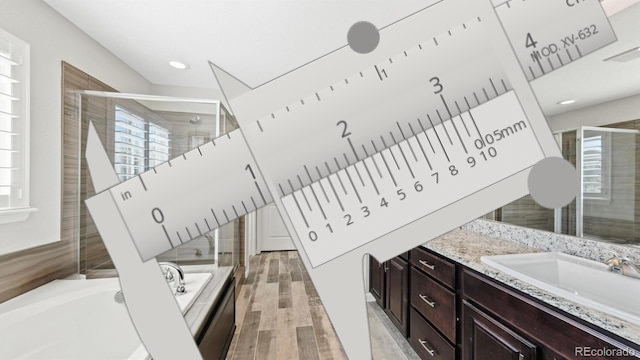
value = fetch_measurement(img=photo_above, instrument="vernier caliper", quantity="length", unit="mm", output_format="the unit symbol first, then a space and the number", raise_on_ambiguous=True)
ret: mm 12.8
